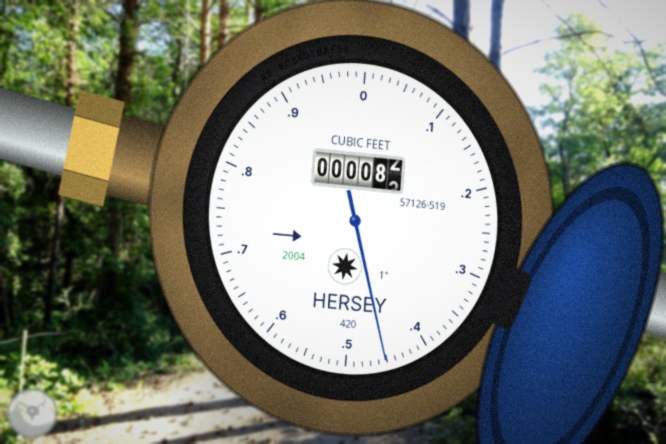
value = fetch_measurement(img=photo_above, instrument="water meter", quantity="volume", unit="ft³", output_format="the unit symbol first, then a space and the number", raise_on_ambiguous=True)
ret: ft³ 82.45
